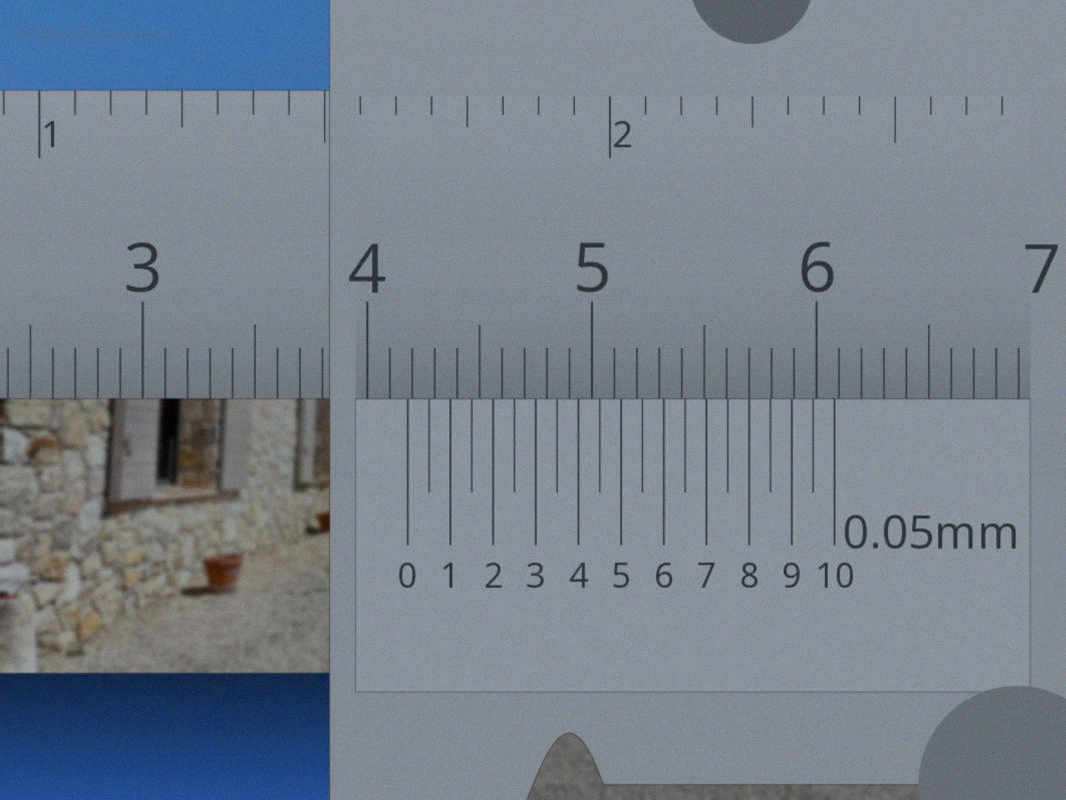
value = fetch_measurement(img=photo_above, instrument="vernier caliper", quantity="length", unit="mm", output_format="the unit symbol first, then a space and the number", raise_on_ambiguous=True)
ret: mm 41.8
